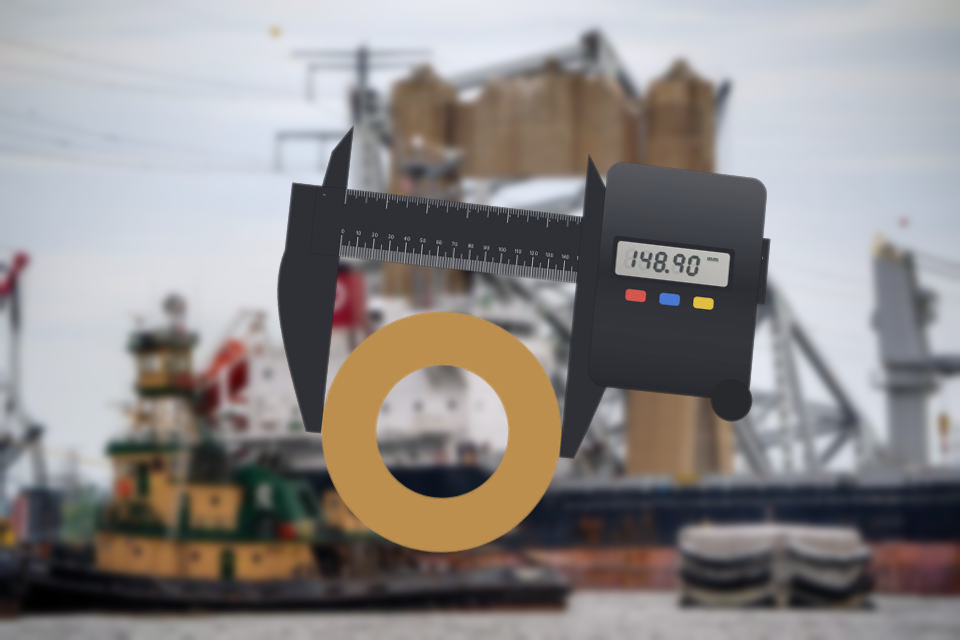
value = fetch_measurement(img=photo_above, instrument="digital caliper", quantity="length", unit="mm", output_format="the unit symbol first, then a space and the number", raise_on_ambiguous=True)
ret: mm 148.90
